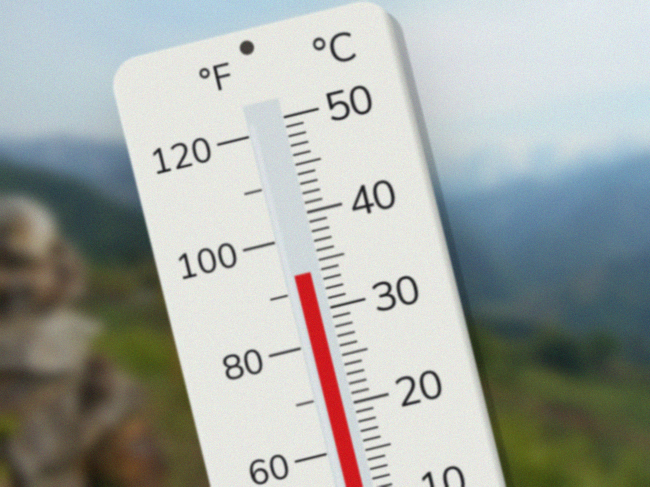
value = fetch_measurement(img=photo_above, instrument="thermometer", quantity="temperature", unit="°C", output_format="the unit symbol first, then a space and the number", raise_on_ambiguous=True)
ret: °C 34
